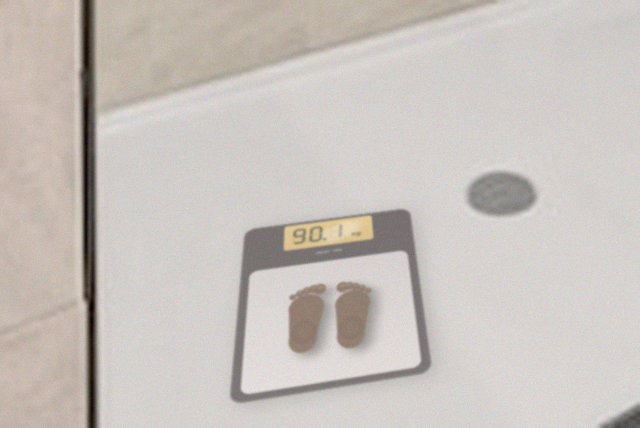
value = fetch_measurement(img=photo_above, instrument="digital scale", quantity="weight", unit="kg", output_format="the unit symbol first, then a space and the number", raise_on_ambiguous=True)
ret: kg 90.1
